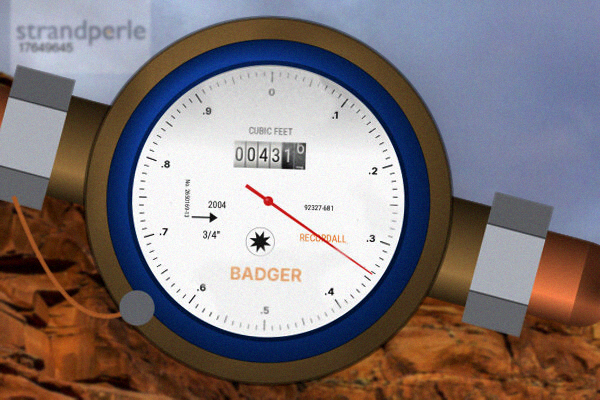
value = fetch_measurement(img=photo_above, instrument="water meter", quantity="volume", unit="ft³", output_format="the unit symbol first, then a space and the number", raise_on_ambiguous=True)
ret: ft³ 4316.34
